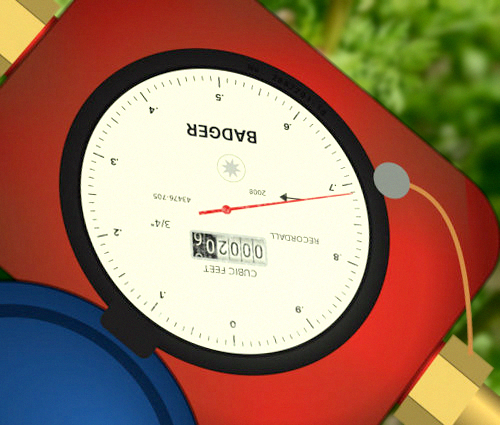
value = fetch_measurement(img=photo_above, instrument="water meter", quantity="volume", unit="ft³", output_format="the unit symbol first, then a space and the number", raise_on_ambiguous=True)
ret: ft³ 205.71
